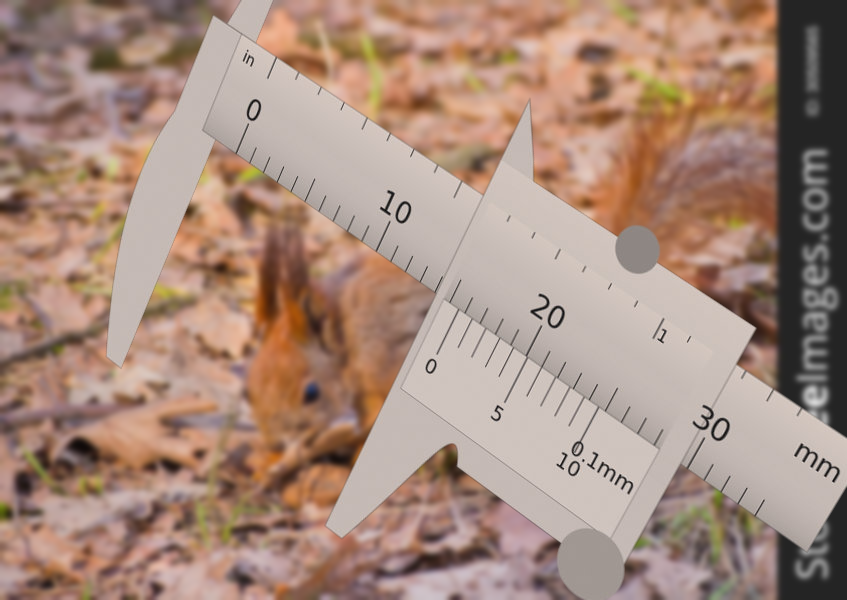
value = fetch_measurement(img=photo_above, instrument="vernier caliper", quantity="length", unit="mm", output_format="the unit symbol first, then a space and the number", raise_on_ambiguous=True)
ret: mm 15.6
